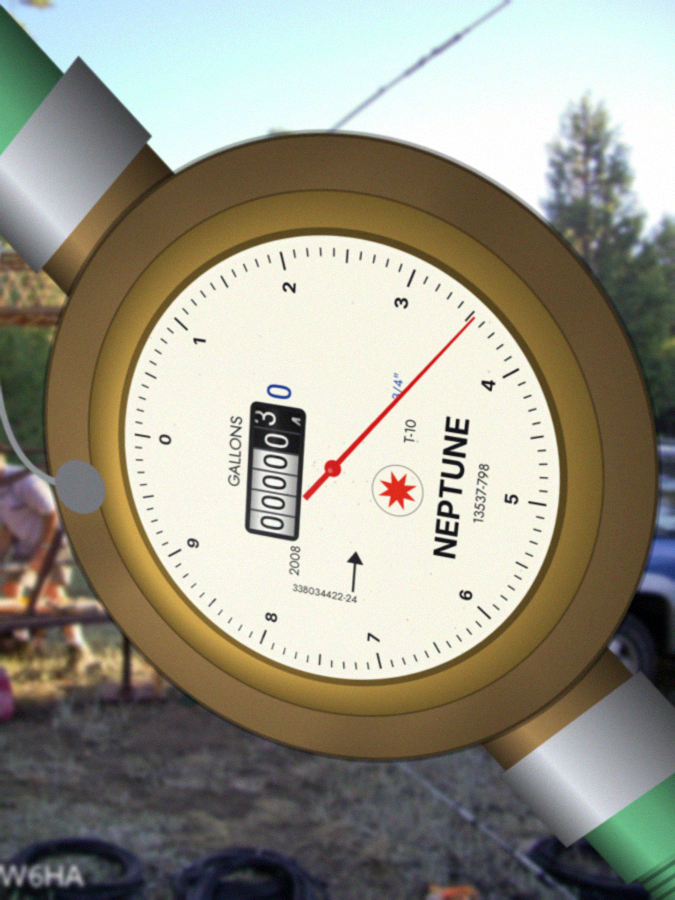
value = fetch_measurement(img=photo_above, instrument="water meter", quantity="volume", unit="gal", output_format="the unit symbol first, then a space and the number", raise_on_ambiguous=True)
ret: gal 33.5
